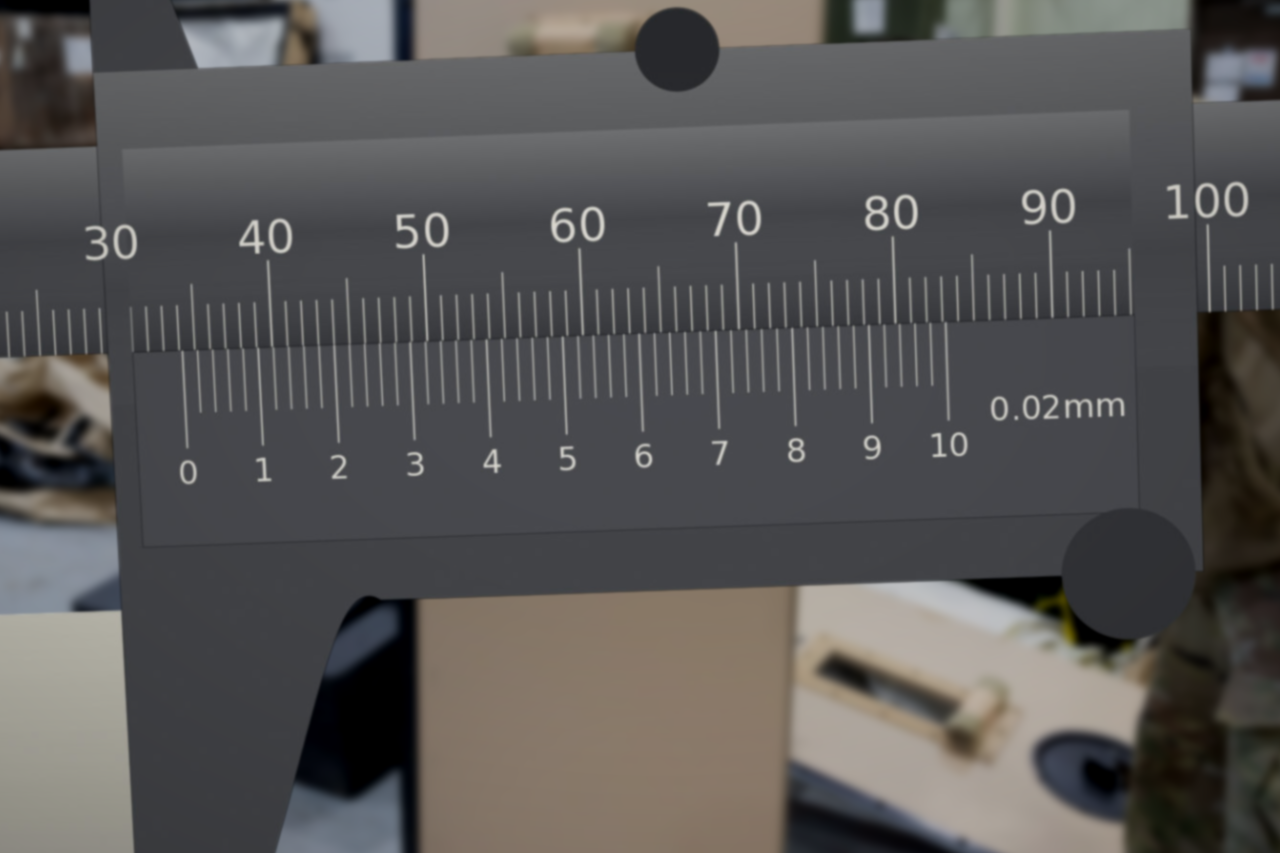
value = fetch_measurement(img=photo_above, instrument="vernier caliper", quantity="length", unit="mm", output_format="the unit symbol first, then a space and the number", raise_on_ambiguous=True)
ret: mm 34.2
